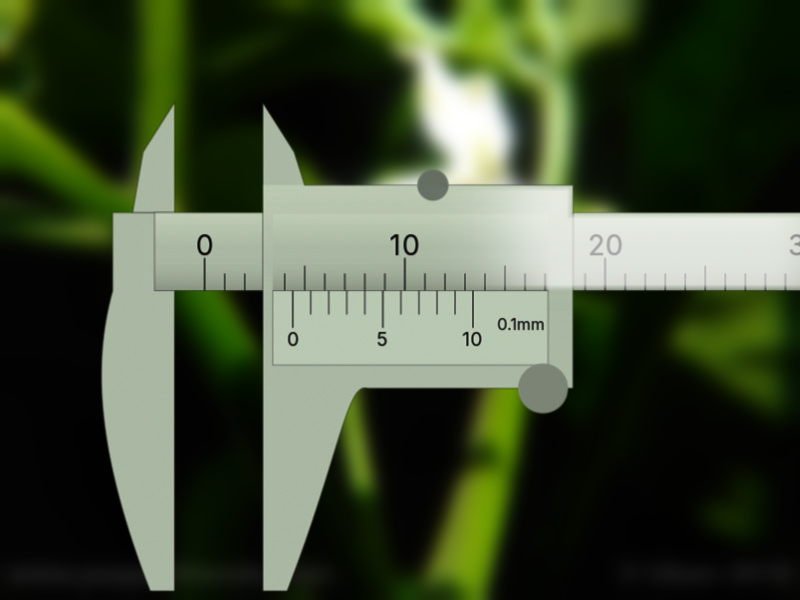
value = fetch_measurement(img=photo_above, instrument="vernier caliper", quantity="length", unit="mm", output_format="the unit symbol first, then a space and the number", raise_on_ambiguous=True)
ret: mm 4.4
